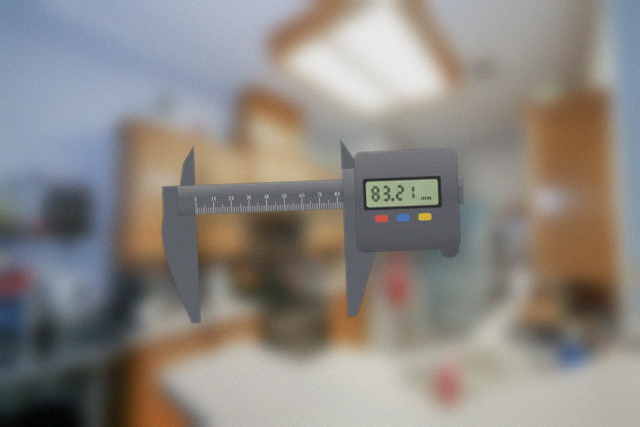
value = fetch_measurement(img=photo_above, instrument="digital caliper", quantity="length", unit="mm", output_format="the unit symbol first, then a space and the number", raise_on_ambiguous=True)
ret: mm 83.21
